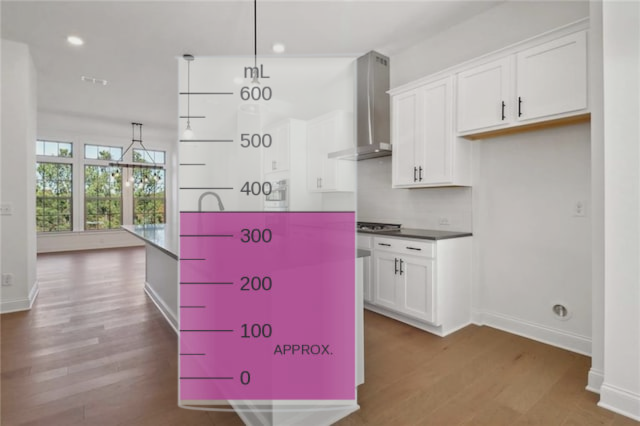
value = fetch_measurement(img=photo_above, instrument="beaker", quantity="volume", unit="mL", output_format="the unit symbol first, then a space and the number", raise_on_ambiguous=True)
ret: mL 350
